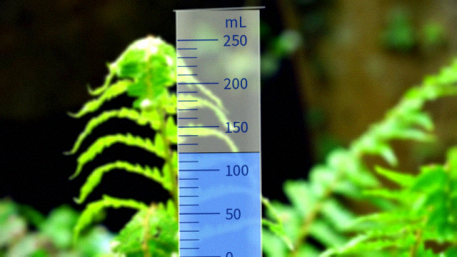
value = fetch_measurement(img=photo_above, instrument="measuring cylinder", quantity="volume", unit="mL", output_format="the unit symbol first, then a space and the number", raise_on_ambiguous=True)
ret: mL 120
